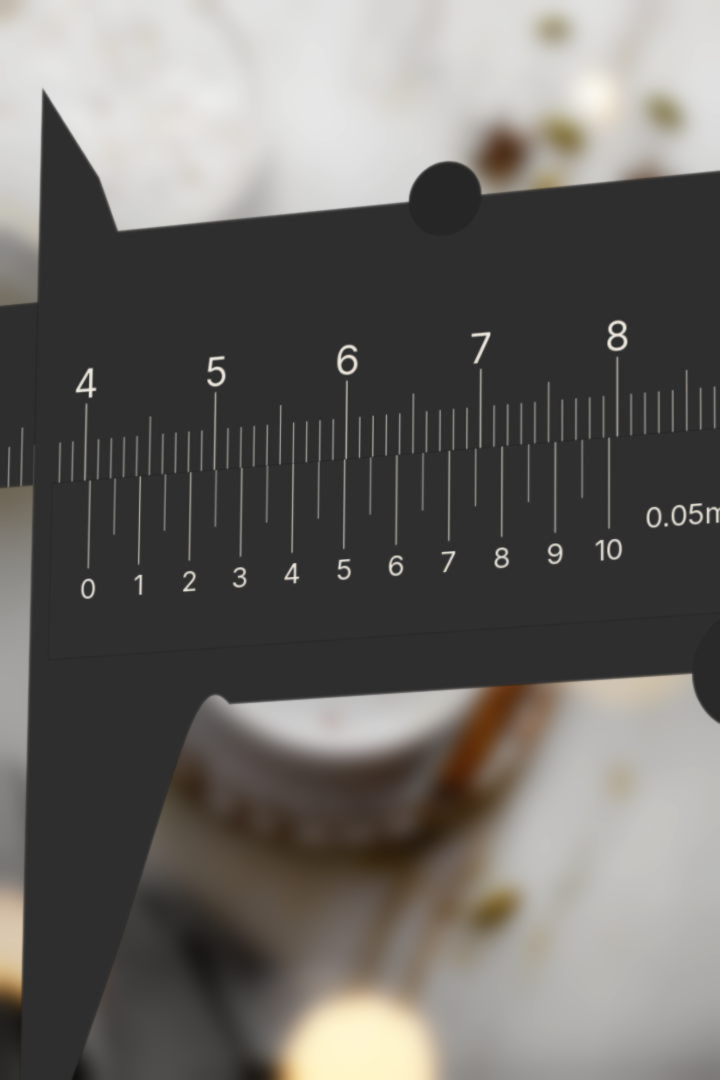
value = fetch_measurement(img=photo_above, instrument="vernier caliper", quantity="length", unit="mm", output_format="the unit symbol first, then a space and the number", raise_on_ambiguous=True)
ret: mm 40.4
